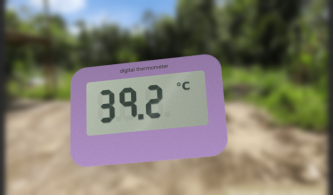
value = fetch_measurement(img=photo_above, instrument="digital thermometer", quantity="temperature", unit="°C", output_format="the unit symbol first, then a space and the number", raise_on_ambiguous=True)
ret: °C 39.2
